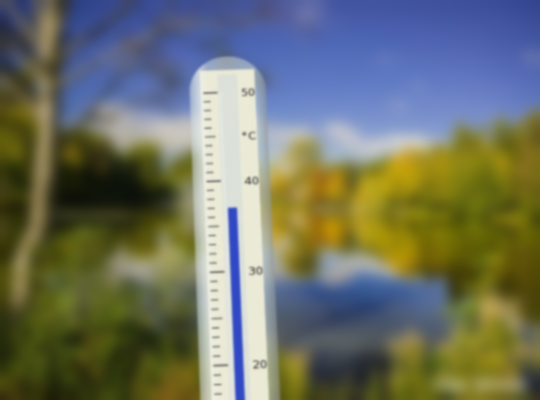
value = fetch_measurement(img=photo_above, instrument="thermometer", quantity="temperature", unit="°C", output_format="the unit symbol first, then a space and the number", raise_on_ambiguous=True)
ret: °C 37
